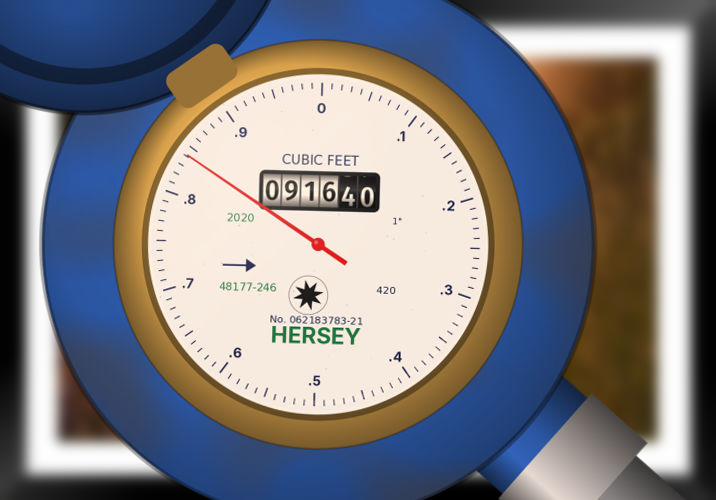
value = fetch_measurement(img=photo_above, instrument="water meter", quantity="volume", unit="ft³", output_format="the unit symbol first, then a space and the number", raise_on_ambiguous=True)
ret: ft³ 91639.84
